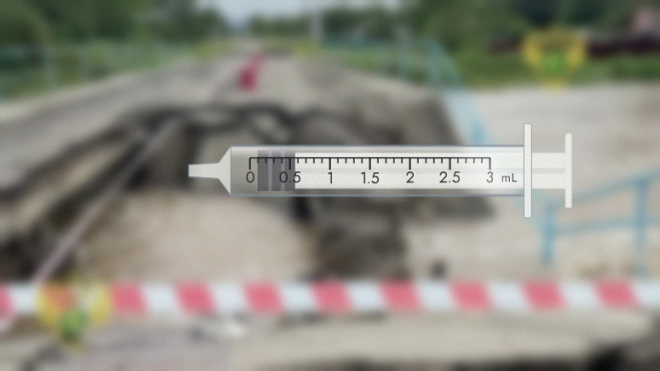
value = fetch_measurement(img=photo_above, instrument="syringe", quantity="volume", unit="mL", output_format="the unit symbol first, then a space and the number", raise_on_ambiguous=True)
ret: mL 0.1
